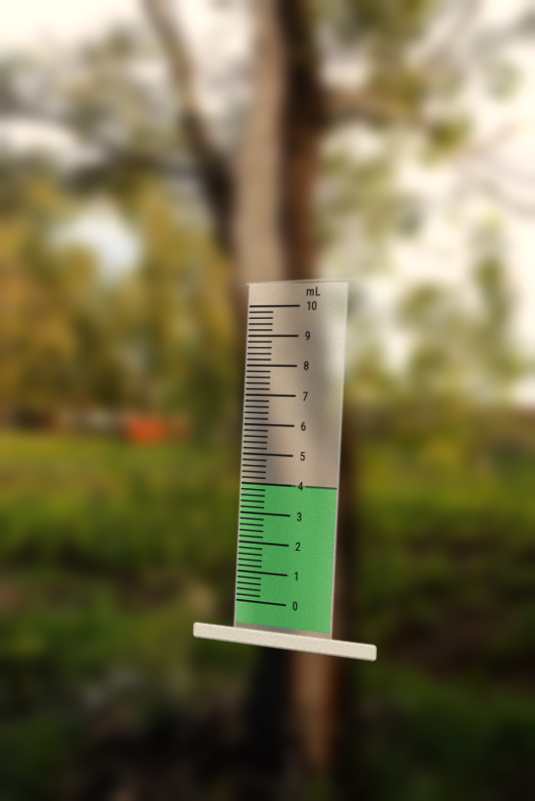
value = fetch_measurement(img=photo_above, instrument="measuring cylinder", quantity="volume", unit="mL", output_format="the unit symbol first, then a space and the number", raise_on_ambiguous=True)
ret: mL 4
